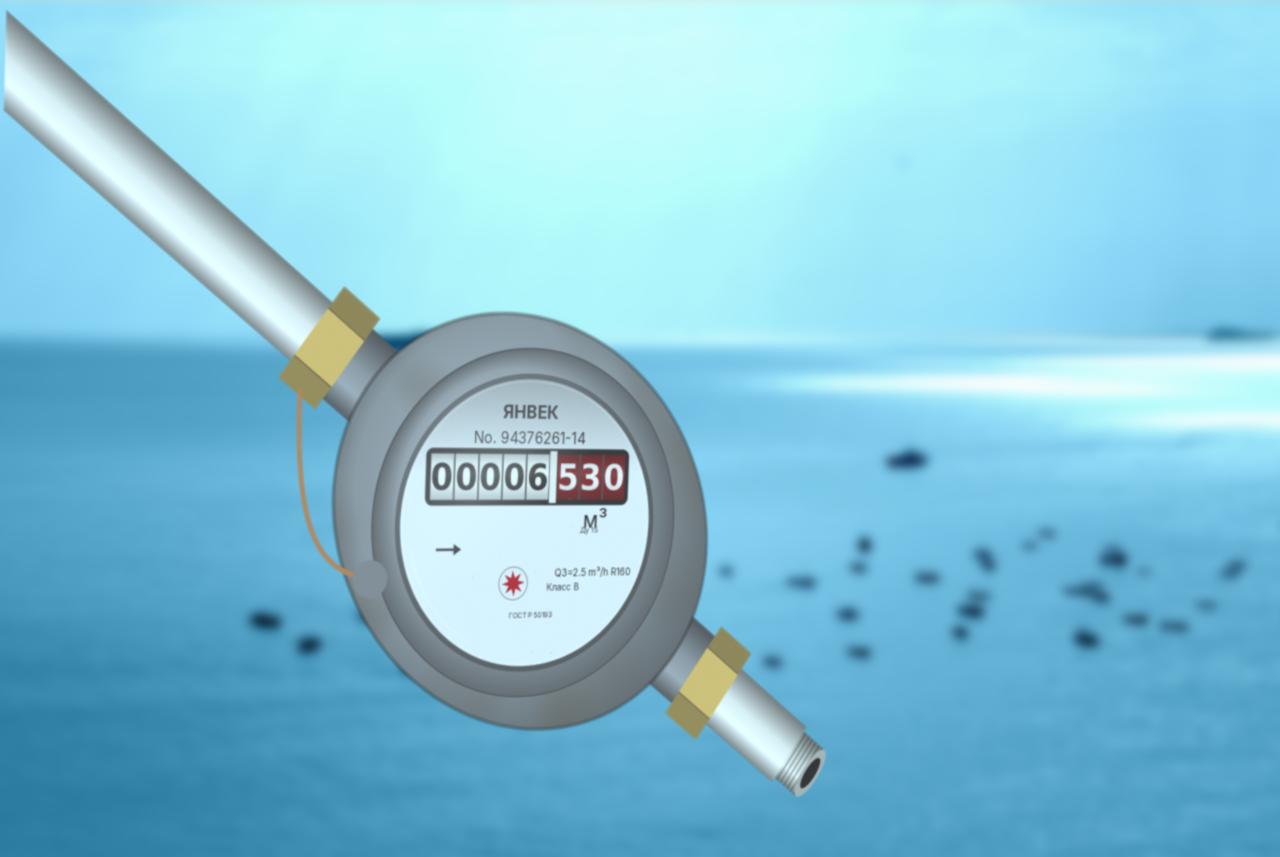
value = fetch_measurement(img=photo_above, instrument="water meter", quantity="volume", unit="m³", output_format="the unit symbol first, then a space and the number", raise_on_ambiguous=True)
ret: m³ 6.530
